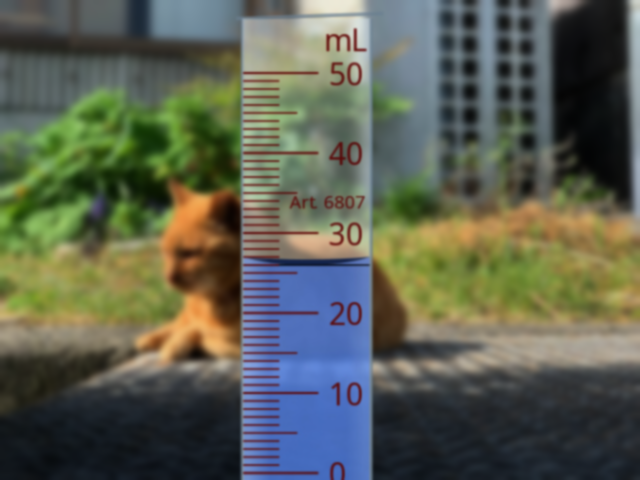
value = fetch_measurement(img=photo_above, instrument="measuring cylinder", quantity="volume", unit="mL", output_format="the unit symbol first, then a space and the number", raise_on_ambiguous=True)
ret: mL 26
